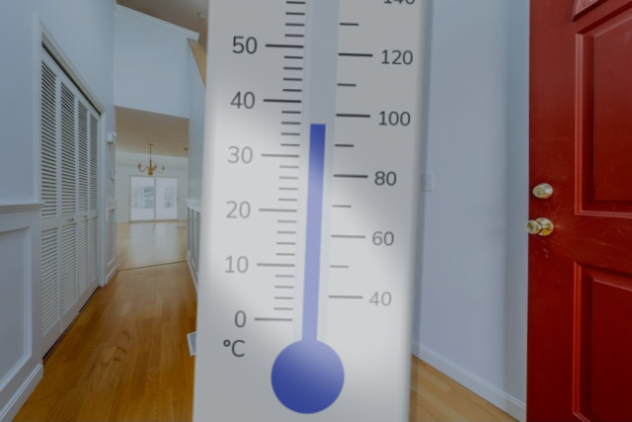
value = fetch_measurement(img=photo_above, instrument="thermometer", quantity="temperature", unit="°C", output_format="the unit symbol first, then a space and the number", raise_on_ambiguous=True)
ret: °C 36
